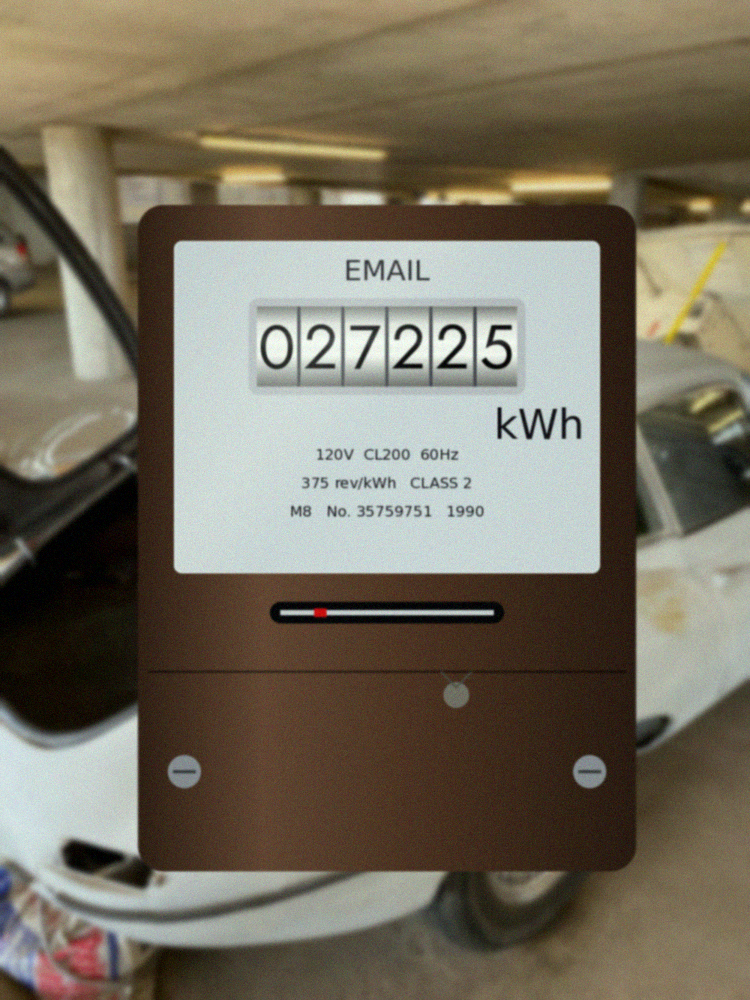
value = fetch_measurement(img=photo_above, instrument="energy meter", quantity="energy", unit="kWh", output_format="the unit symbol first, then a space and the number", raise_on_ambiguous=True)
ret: kWh 27225
